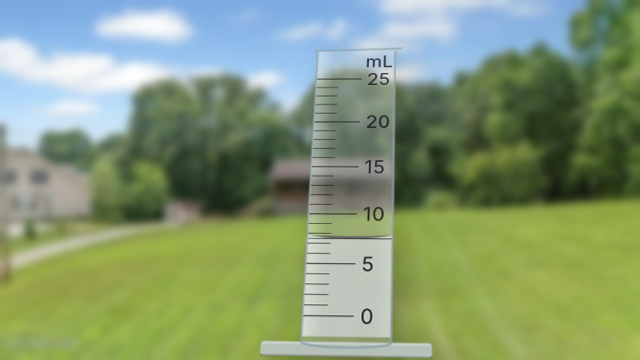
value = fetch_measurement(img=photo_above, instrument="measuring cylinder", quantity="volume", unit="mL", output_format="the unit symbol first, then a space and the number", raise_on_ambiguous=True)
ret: mL 7.5
